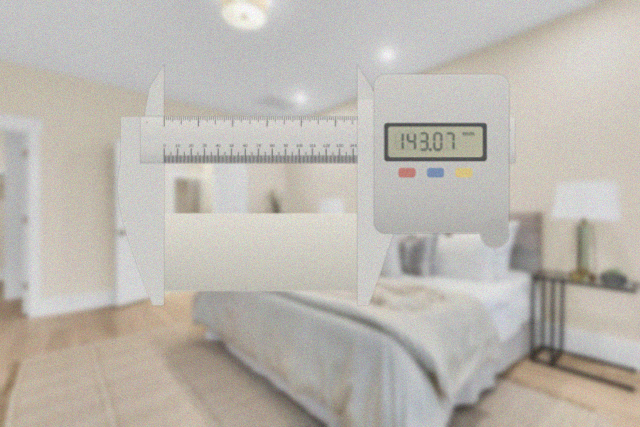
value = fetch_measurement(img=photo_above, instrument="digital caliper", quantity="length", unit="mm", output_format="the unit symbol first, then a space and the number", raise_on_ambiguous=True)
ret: mm 143.07
